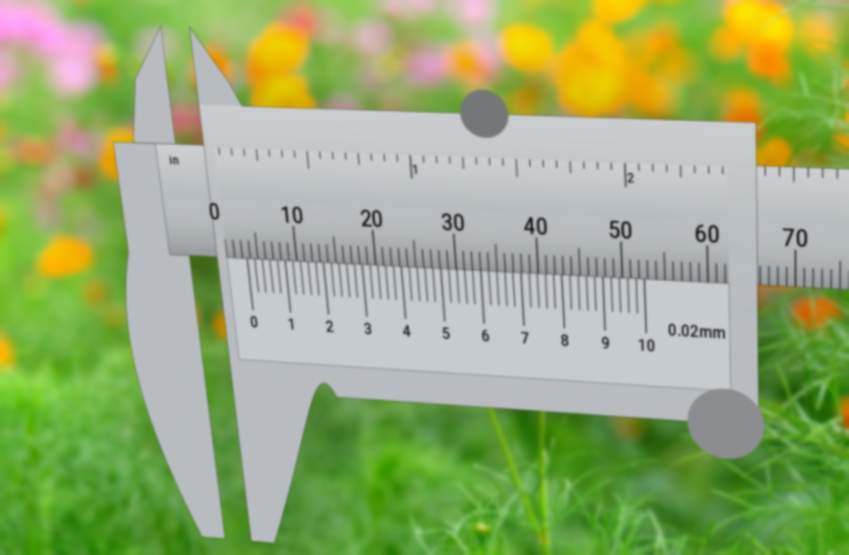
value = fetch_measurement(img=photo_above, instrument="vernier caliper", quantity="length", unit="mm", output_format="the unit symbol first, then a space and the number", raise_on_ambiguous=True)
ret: mm 3.6
